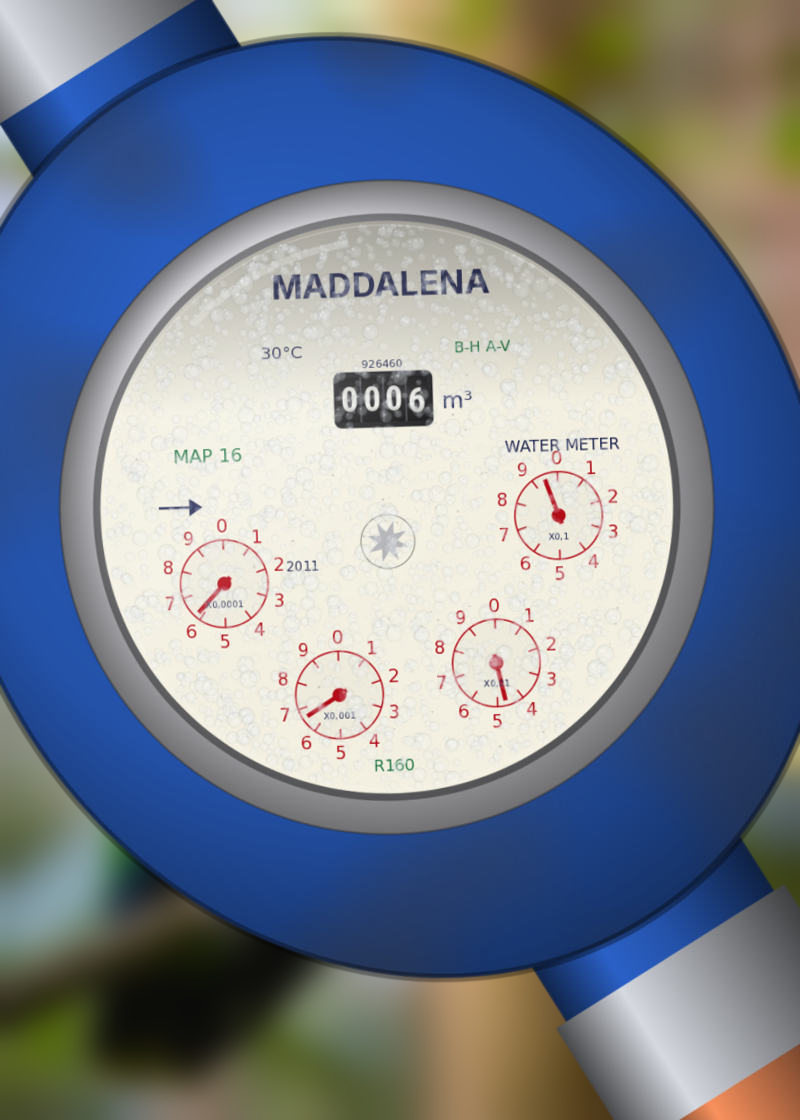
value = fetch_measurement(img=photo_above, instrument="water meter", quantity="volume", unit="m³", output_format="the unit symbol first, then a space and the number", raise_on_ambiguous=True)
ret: m³ 5.9466
